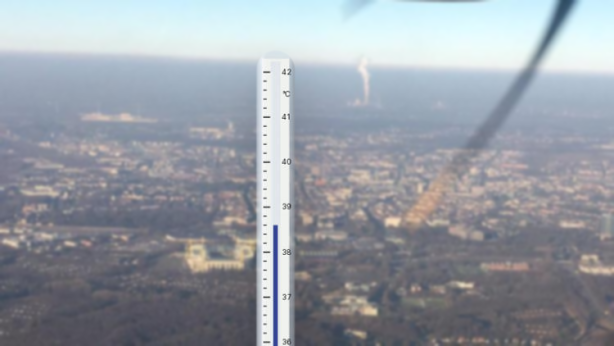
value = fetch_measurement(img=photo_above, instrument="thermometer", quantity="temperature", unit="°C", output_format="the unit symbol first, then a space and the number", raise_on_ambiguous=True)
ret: °C 38.6
